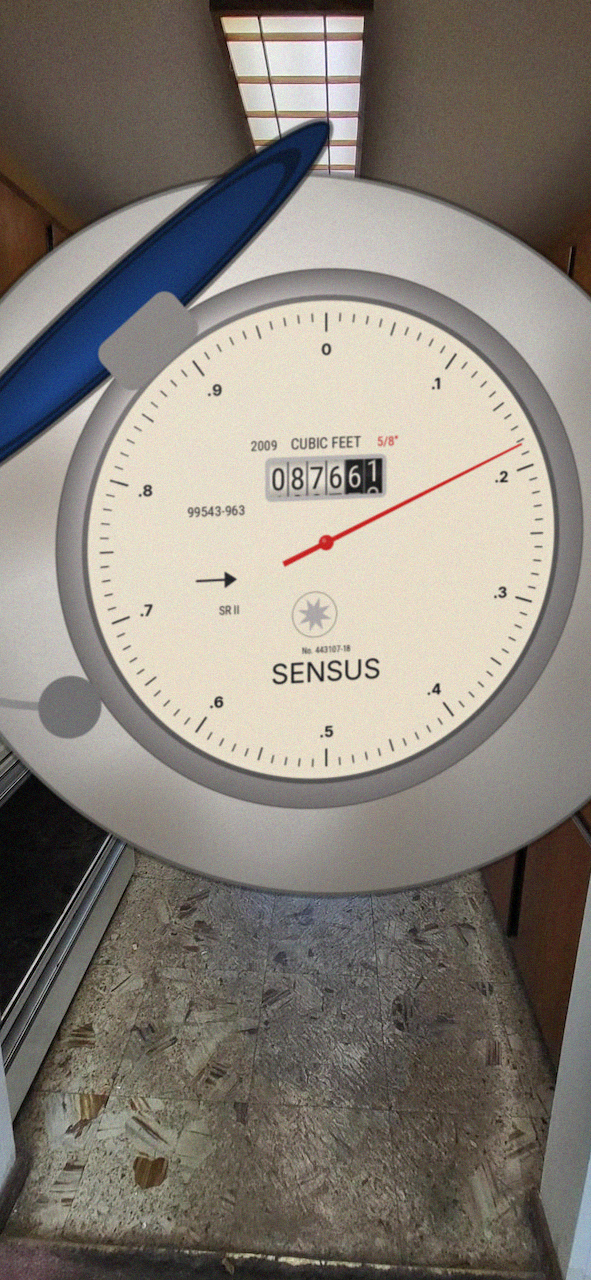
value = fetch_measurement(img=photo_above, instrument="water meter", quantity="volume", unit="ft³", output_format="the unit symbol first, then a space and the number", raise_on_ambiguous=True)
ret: ft³ 87661.18
